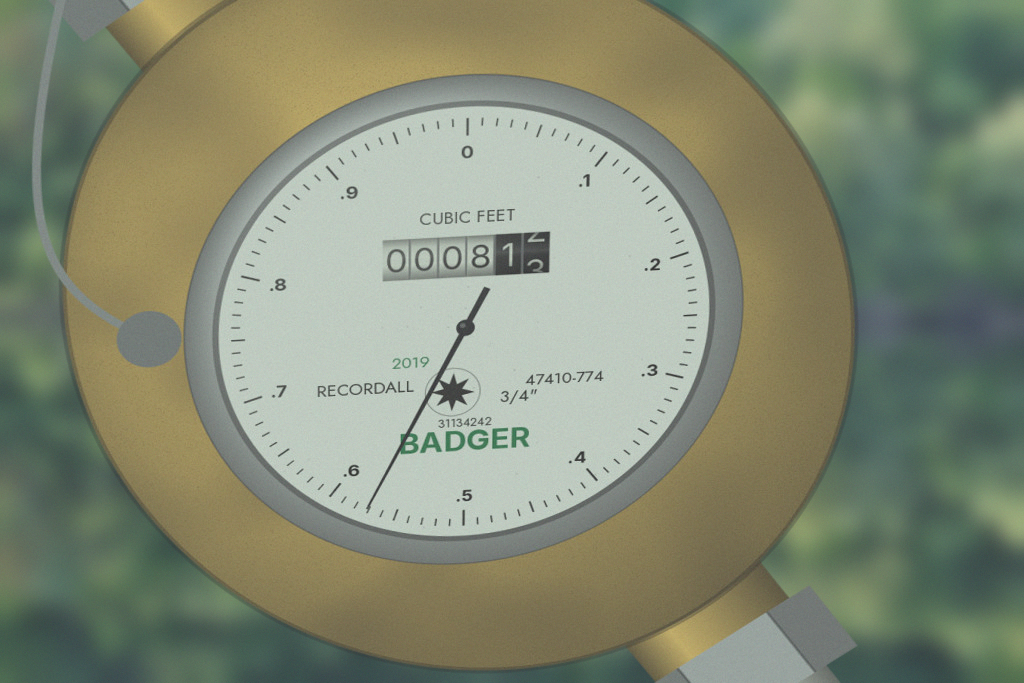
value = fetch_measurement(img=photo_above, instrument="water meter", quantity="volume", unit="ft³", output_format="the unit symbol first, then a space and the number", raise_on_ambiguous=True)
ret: ft³ 812.57
